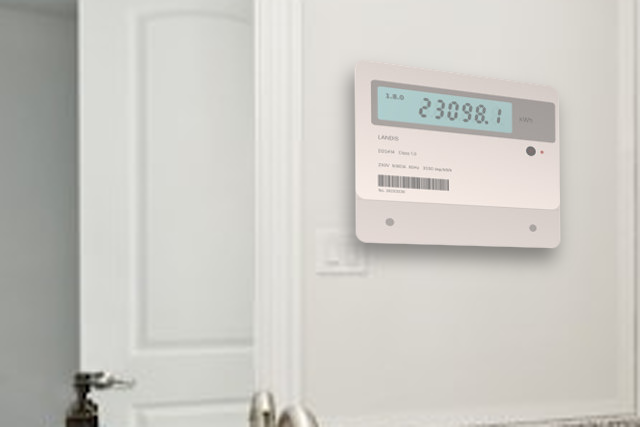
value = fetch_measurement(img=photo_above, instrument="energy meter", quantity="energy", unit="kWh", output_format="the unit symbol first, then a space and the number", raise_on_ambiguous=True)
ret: kWh 23098.1
